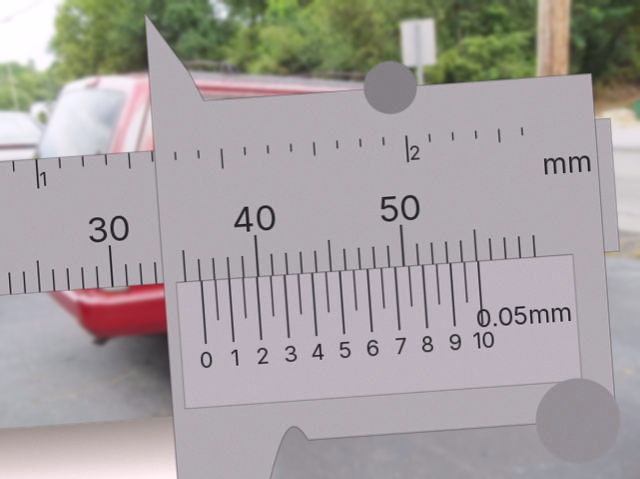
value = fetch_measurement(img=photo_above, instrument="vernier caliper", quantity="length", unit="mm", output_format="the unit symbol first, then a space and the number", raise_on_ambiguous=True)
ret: mm 36.1
